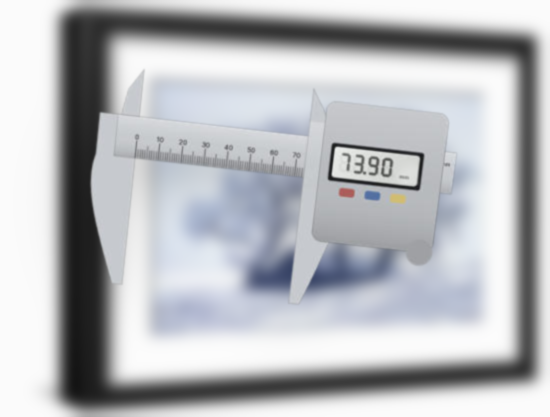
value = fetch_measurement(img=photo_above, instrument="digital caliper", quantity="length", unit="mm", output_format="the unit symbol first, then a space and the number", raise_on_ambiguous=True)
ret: mm 73.90
